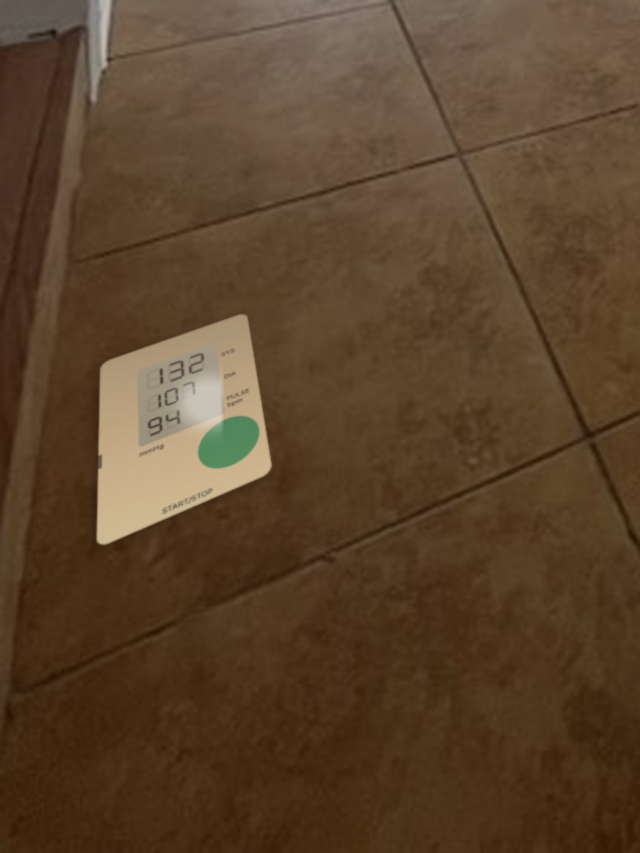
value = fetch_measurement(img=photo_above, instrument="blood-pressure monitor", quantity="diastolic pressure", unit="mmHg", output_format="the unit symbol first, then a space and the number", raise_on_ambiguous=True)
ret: mmHg 107
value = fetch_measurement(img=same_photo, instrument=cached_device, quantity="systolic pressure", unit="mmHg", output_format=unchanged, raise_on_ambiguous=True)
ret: mmHg 132
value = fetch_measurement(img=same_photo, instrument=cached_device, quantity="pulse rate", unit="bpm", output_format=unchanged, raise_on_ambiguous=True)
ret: bpm 94
